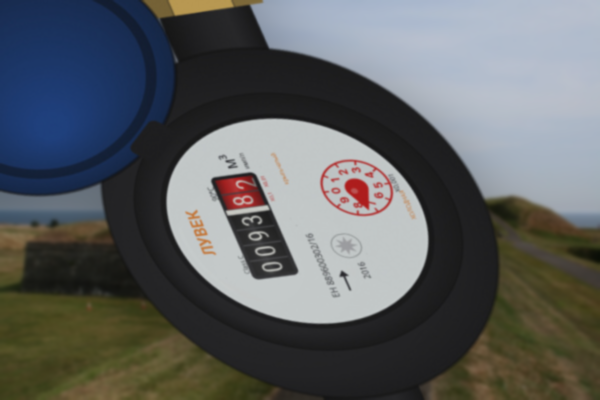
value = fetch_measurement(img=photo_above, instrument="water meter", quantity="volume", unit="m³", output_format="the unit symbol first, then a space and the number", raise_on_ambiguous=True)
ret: m³ 93.817
